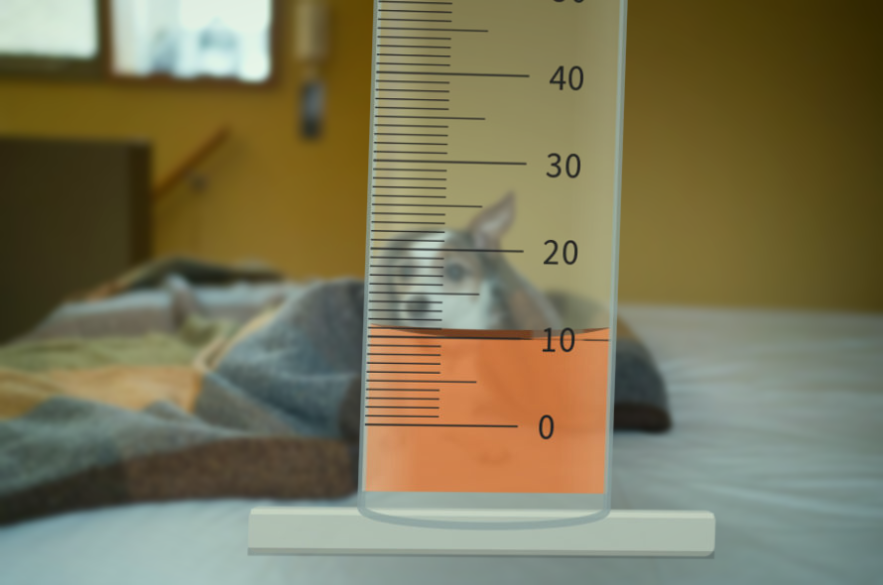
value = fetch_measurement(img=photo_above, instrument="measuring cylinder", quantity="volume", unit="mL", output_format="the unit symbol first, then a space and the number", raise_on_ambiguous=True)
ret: mL 10
